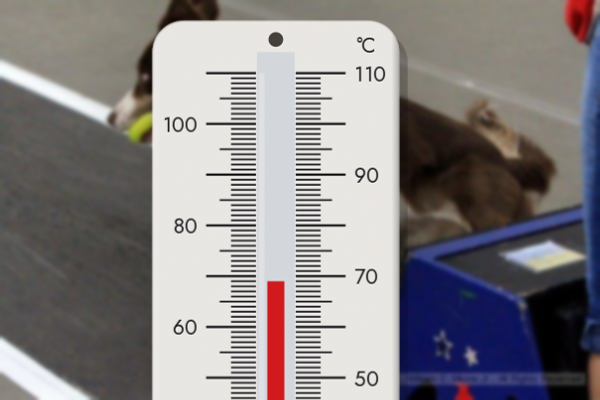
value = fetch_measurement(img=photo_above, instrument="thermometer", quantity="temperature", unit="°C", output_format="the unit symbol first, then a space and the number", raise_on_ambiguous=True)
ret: °C 69
